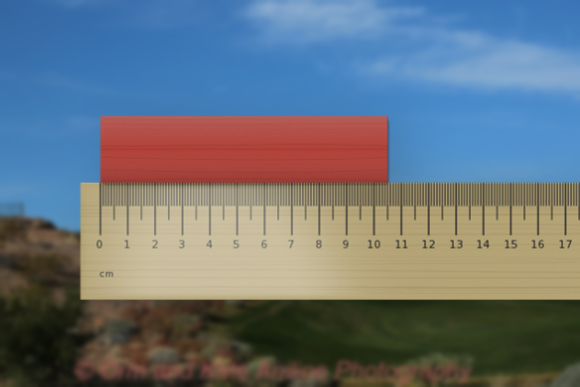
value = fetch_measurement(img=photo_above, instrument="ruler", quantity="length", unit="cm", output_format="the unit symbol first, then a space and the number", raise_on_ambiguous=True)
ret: cm 10.5
